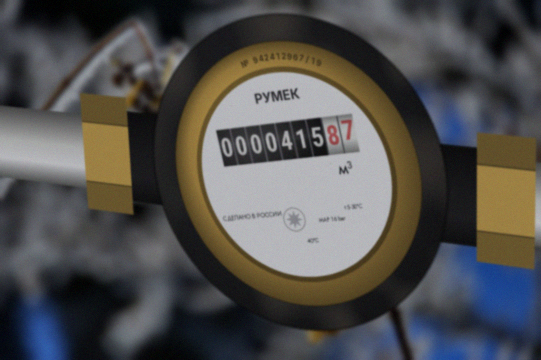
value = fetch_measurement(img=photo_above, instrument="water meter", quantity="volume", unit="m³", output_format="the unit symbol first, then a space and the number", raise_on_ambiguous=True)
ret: m³ 415.87
